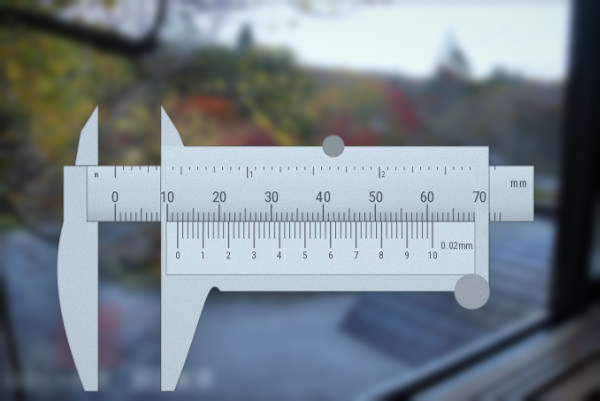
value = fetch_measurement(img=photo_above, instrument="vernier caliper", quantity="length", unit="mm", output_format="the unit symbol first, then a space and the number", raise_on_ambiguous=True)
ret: mm 12.0
